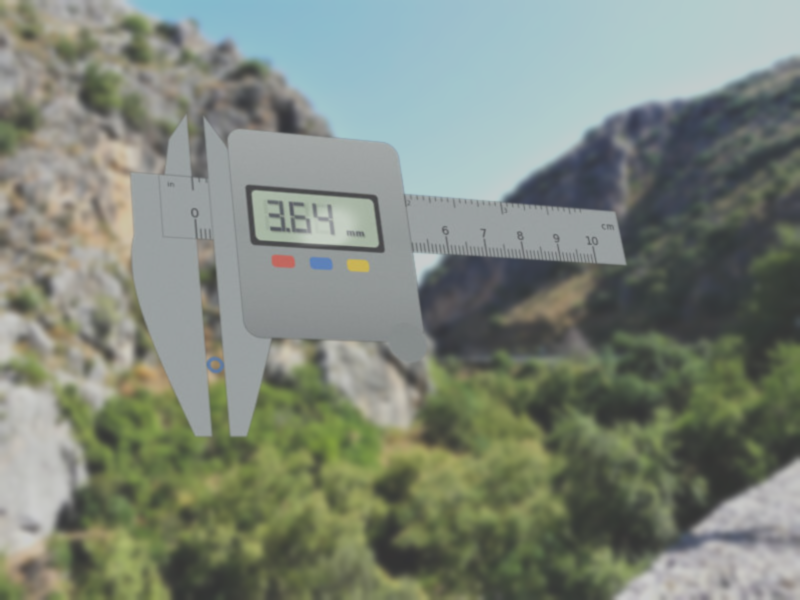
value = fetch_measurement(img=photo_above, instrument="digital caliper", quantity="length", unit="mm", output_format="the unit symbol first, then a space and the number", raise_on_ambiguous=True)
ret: mm 3.64
